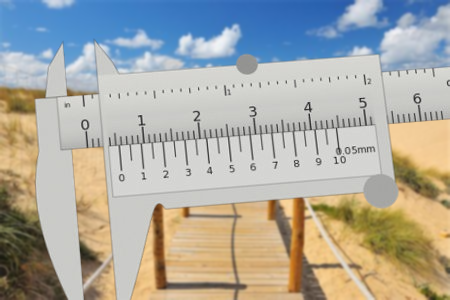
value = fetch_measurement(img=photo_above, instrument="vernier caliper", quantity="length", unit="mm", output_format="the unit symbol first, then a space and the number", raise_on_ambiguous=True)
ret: mm 5.6
